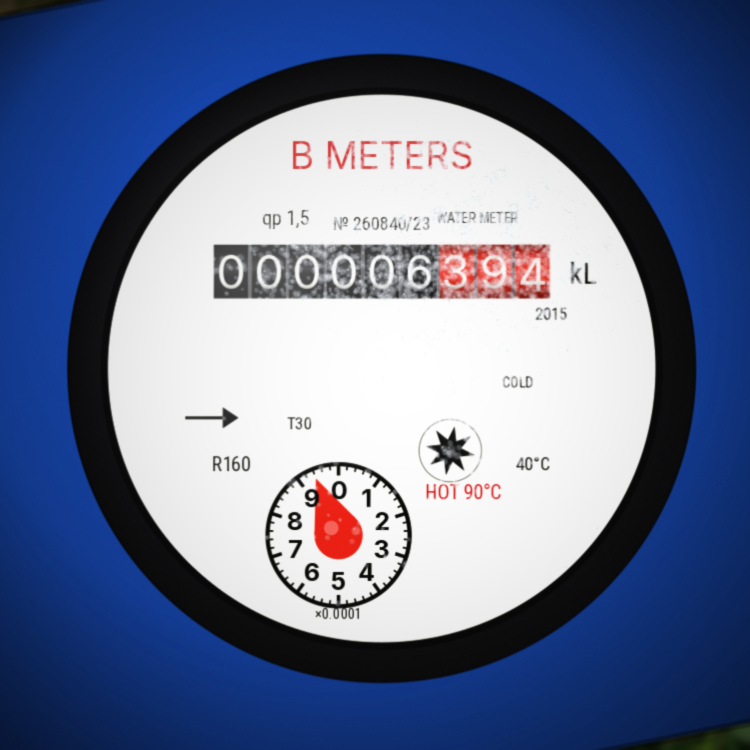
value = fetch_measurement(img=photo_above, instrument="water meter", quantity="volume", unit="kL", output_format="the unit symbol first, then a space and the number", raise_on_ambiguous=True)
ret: kL 6.3939
